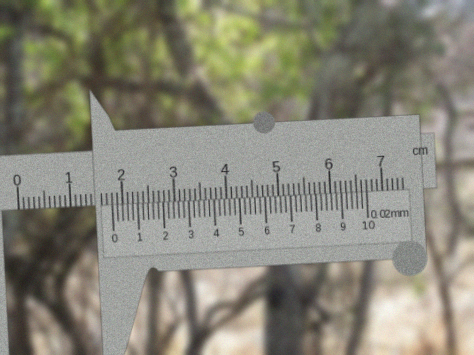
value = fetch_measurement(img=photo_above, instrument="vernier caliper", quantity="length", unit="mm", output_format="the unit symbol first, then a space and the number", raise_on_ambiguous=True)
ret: mm 18.0
